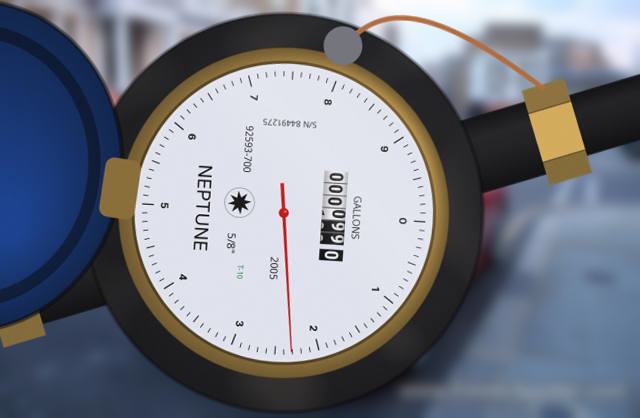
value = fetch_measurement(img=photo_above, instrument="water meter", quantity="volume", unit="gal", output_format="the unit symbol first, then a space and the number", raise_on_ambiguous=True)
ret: gal 992.3
